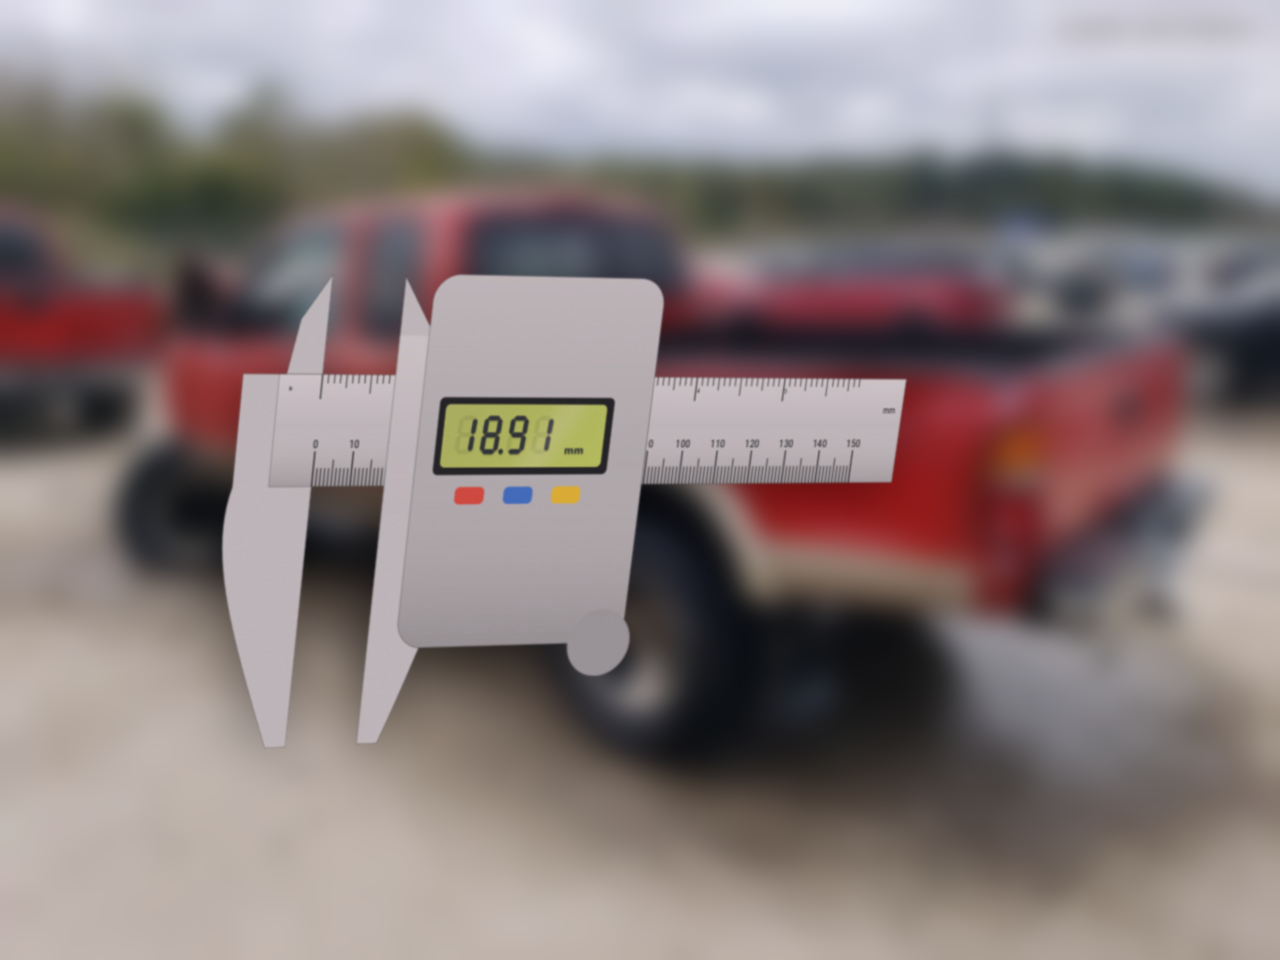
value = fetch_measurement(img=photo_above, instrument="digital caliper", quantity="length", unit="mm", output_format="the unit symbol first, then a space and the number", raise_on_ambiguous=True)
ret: mm 18.91
